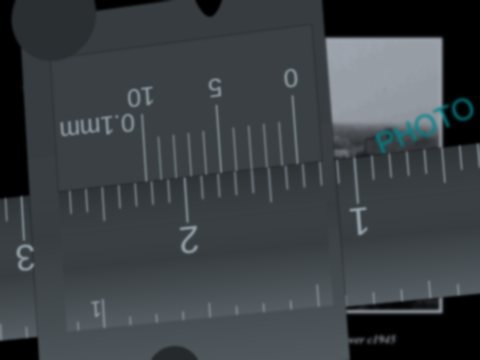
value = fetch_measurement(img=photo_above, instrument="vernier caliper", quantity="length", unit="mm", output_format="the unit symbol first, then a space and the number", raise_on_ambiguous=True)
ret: mm 13.3
